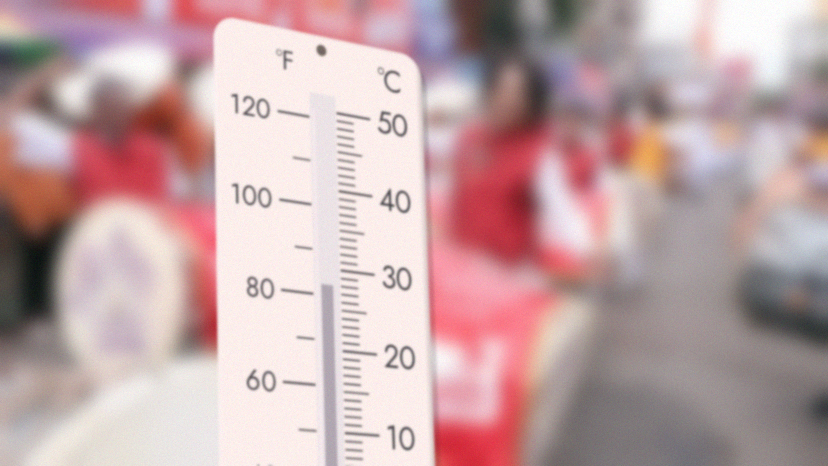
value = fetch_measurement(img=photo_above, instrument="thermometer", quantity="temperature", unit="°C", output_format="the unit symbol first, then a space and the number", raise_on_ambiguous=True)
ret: °C 28
